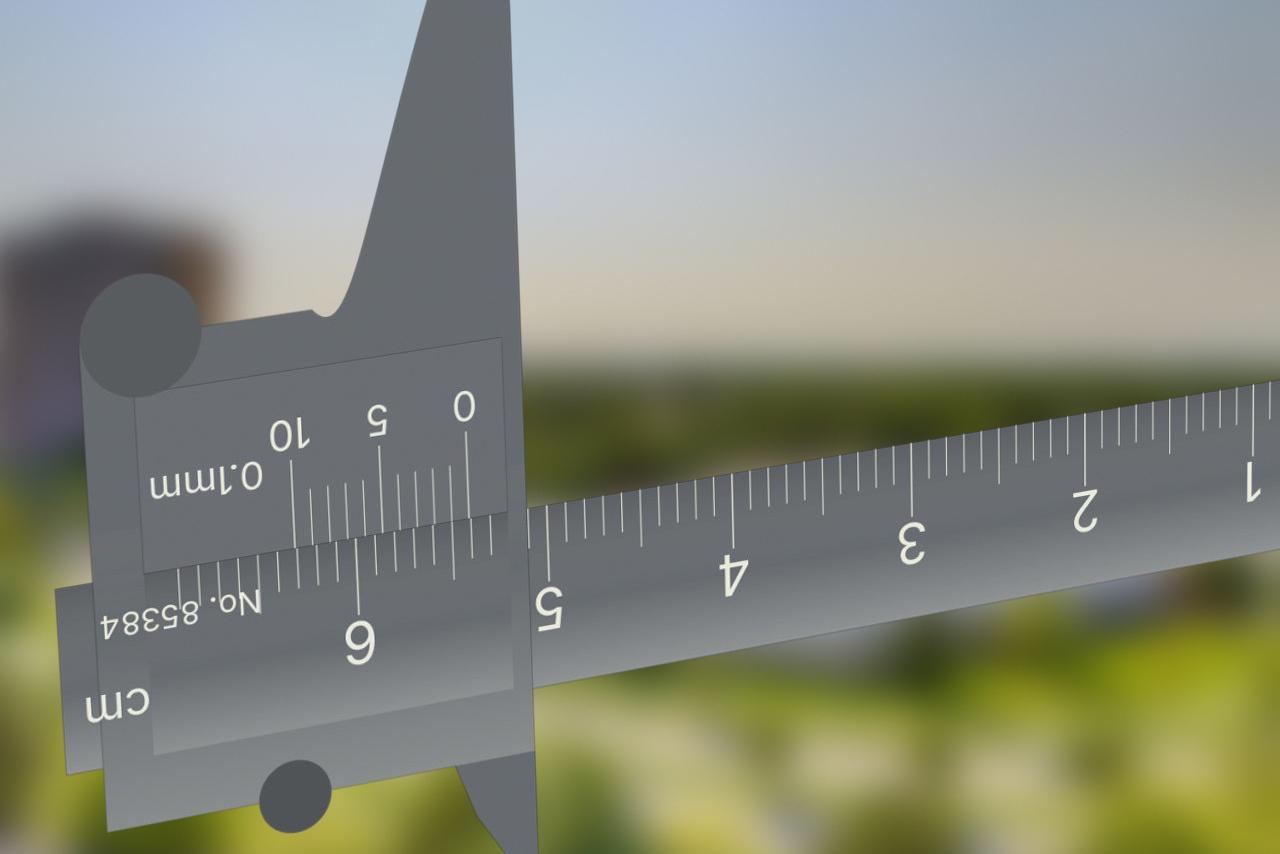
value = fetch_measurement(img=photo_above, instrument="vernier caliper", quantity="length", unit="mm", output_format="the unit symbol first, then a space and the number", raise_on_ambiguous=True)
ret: mm 54.1
